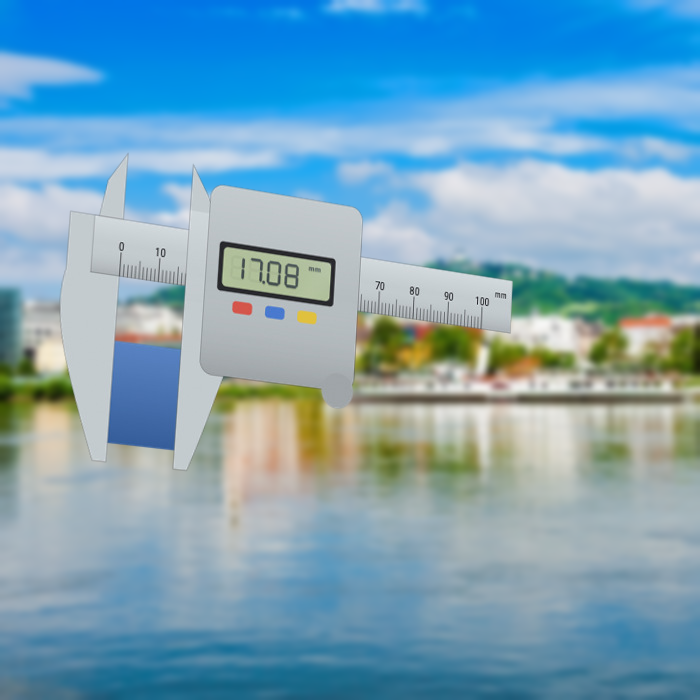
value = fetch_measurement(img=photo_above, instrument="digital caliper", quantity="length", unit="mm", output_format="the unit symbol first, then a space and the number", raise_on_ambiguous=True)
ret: mm 17.08
